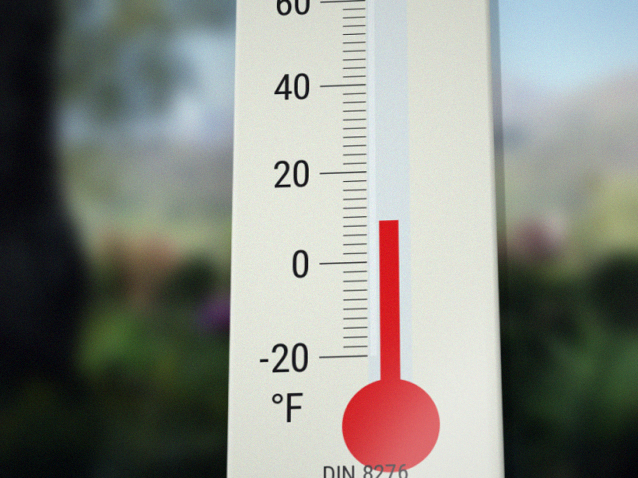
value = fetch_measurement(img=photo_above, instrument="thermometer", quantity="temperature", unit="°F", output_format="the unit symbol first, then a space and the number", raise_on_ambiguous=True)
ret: °F 9
